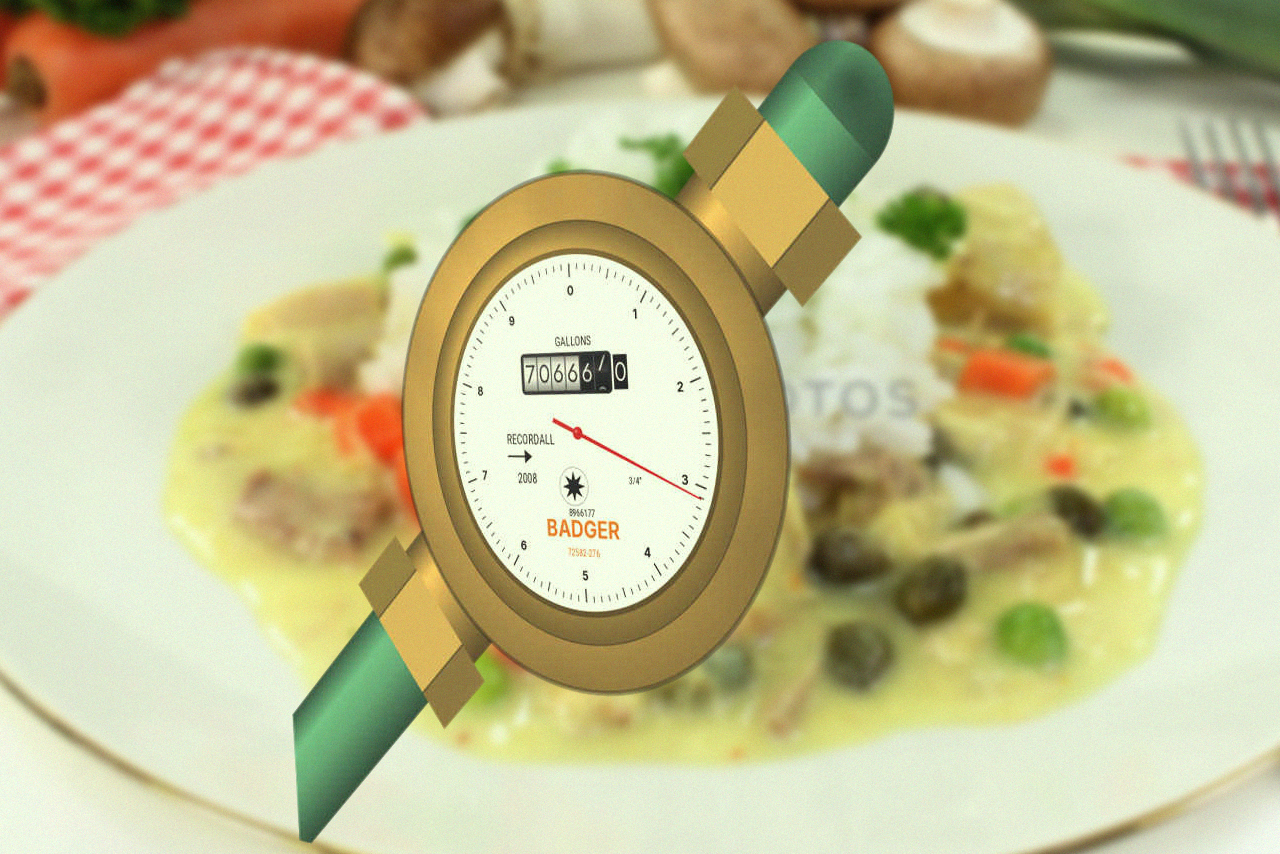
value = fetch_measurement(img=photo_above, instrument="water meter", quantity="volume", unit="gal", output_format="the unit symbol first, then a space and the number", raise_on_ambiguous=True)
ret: gal 7066673.1
